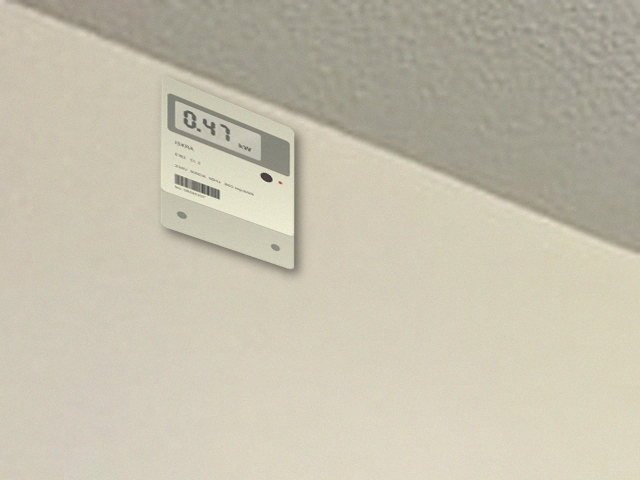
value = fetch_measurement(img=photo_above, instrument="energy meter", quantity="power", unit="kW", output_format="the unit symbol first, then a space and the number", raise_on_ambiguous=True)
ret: kW 0.47
